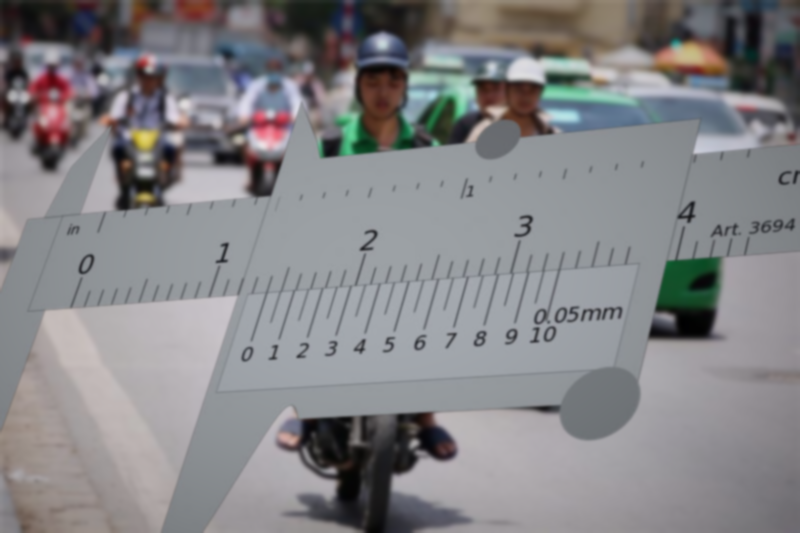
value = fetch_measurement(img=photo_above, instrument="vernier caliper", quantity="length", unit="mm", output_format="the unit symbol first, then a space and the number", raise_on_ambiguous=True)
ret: mm 14.0
